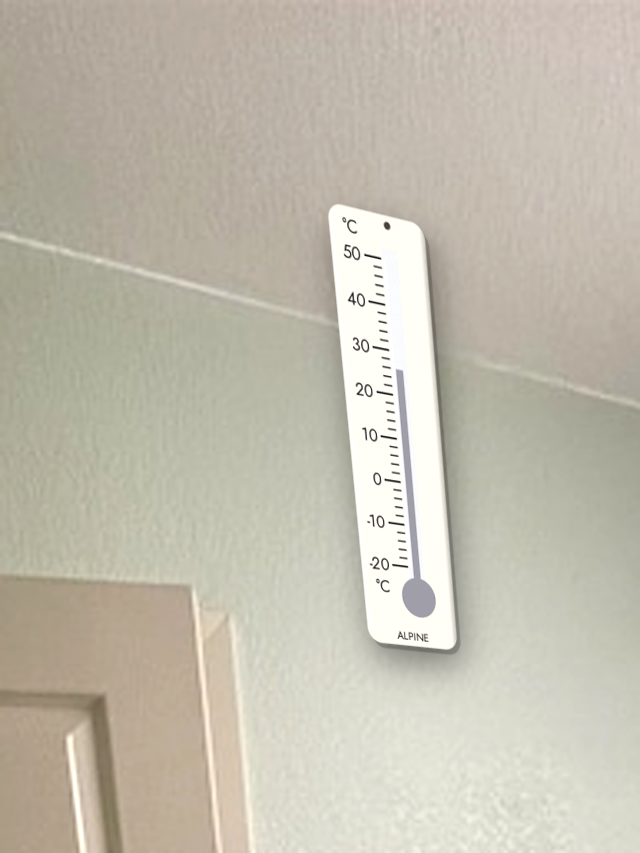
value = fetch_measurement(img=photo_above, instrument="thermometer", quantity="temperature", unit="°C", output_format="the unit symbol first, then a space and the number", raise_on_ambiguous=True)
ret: °C 26
